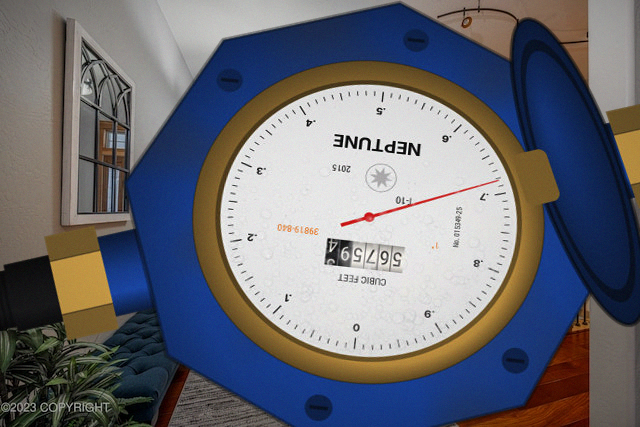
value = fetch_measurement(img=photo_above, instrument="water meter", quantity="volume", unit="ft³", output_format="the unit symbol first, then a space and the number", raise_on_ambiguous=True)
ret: ft³ 567593.68
